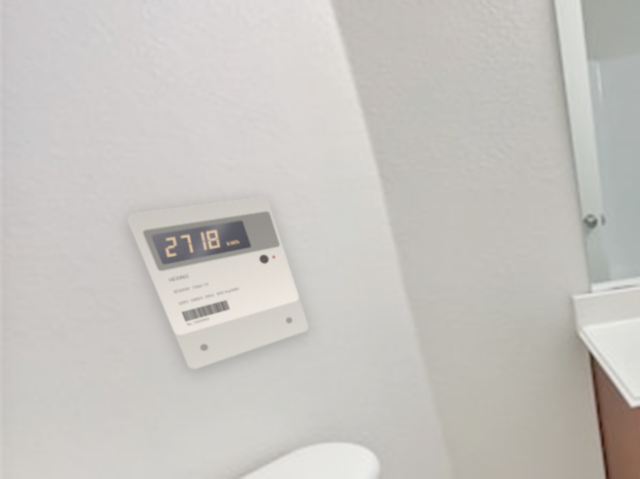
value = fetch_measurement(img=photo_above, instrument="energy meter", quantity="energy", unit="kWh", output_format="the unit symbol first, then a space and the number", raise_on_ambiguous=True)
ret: kWh 2718
